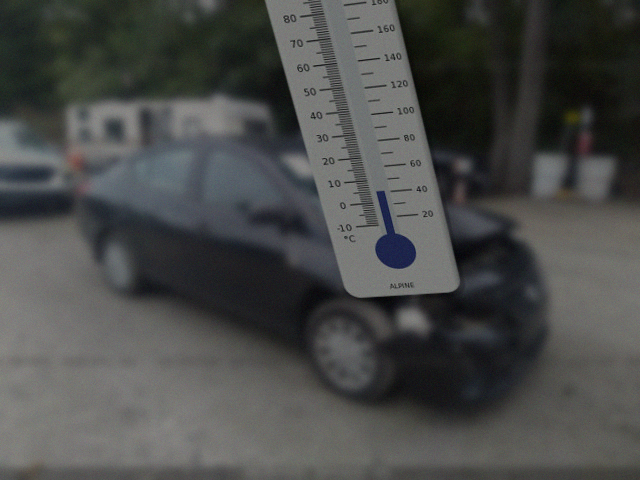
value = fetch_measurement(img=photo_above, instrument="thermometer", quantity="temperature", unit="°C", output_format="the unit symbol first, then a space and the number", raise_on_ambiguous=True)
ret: °C 5
